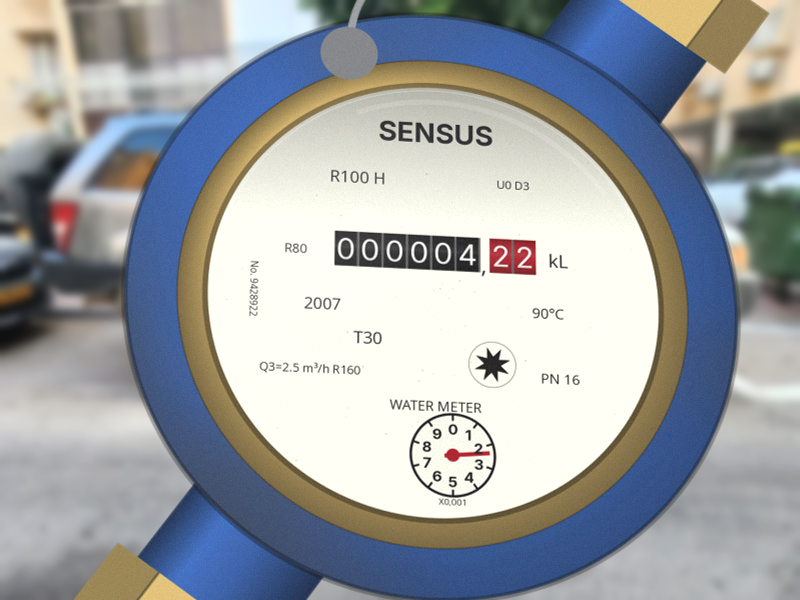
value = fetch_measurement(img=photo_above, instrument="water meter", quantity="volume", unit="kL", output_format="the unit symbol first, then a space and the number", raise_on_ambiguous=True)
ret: kL 4.222
